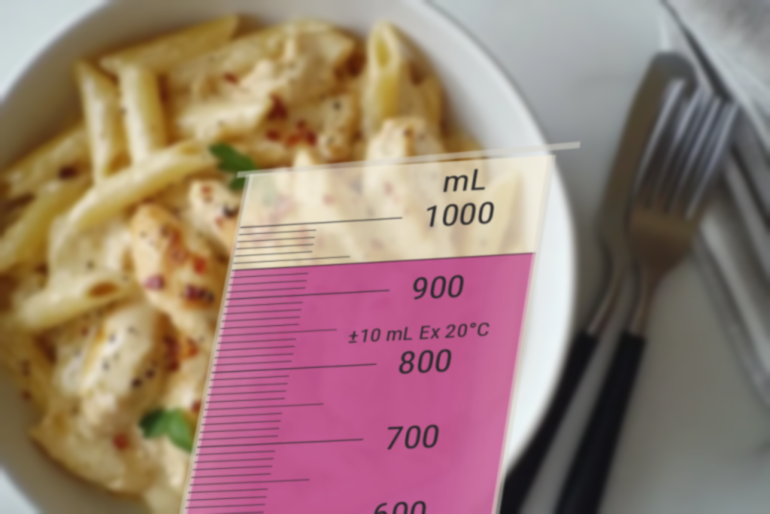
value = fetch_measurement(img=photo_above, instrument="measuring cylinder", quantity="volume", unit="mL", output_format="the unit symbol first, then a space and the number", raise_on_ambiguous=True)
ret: mL 940
